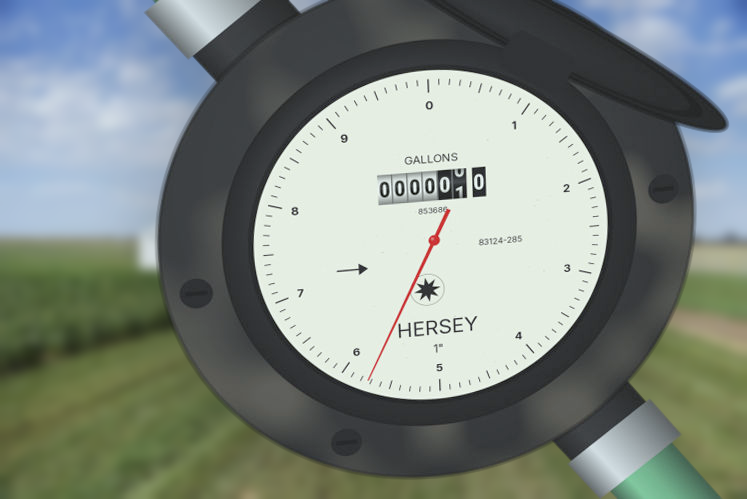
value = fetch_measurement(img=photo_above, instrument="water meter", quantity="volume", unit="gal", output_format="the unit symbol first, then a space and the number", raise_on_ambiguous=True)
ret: gal 5.7
